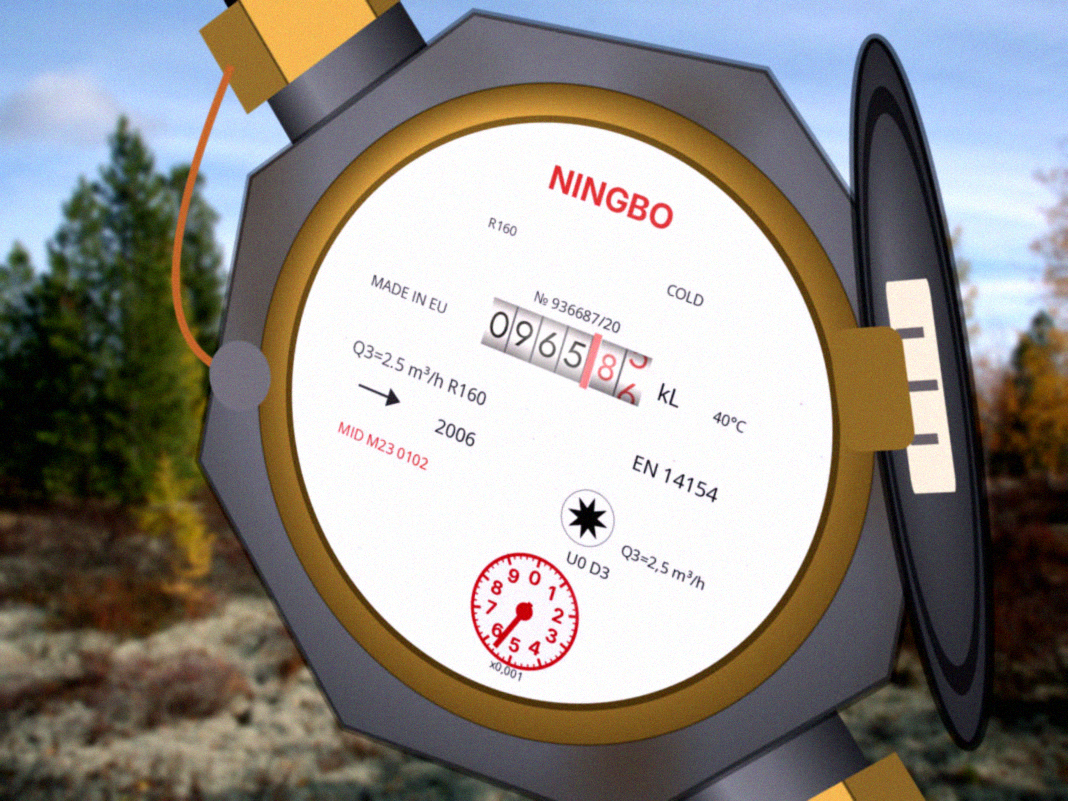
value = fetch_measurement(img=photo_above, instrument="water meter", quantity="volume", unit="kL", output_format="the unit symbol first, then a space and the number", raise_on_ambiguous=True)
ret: kL 965.855
